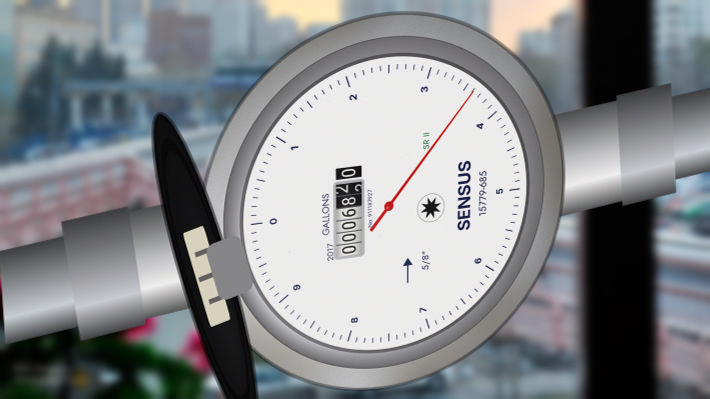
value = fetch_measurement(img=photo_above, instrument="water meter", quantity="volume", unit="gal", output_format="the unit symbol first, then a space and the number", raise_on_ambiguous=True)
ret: gal 6823.6
